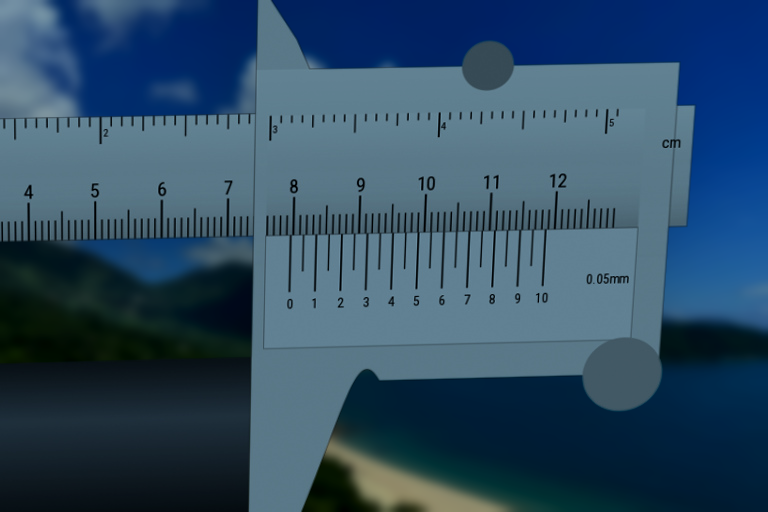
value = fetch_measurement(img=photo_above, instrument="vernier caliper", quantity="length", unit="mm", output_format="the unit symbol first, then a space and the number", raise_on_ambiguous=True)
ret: mm 79.6
